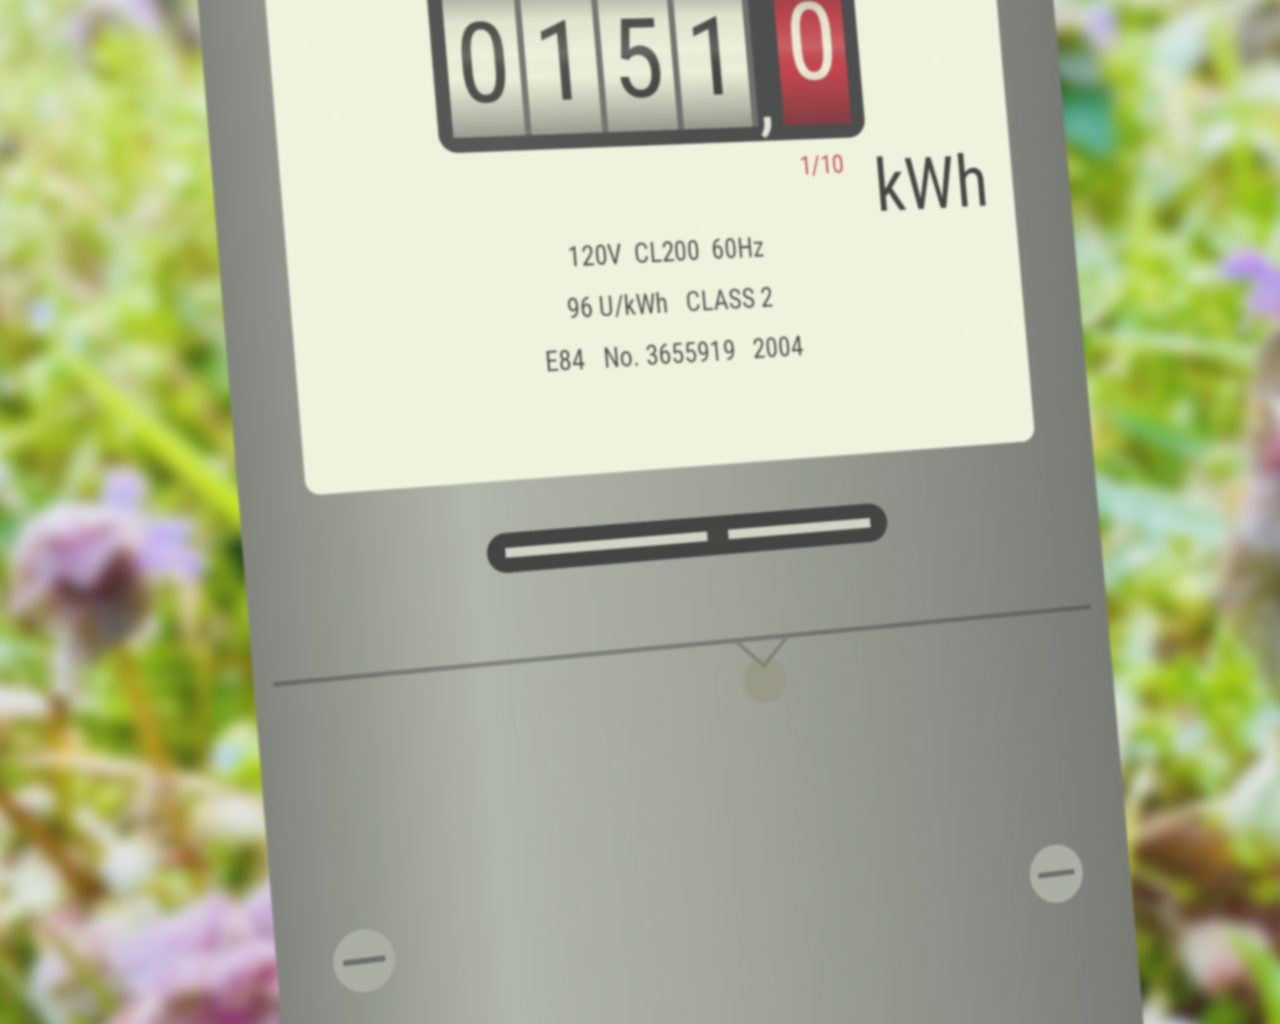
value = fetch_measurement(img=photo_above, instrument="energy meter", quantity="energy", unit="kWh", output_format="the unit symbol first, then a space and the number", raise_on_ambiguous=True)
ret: kWh 151.0
